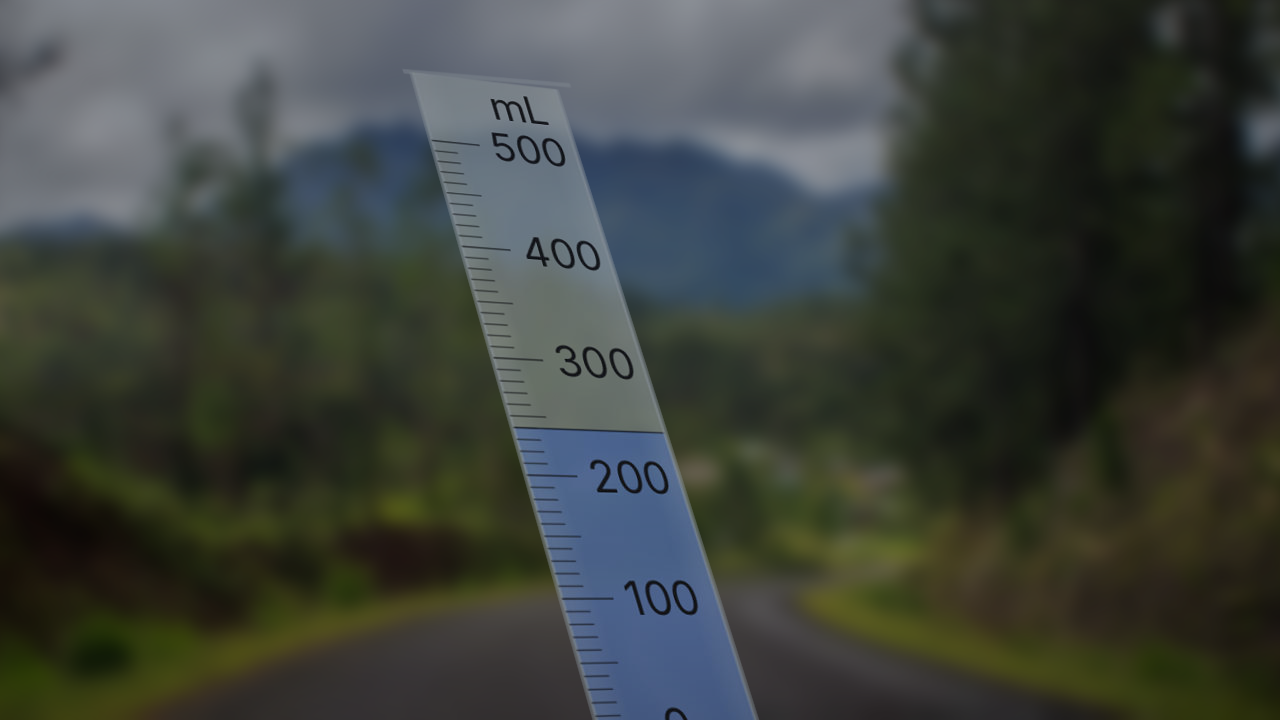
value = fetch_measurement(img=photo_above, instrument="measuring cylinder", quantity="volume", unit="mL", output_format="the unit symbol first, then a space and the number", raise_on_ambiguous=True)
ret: mL 240
